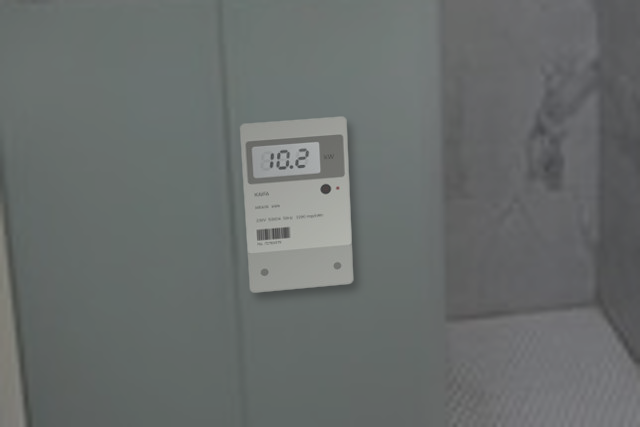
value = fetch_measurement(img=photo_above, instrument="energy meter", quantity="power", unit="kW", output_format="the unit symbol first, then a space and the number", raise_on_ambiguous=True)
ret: kW 10.2
